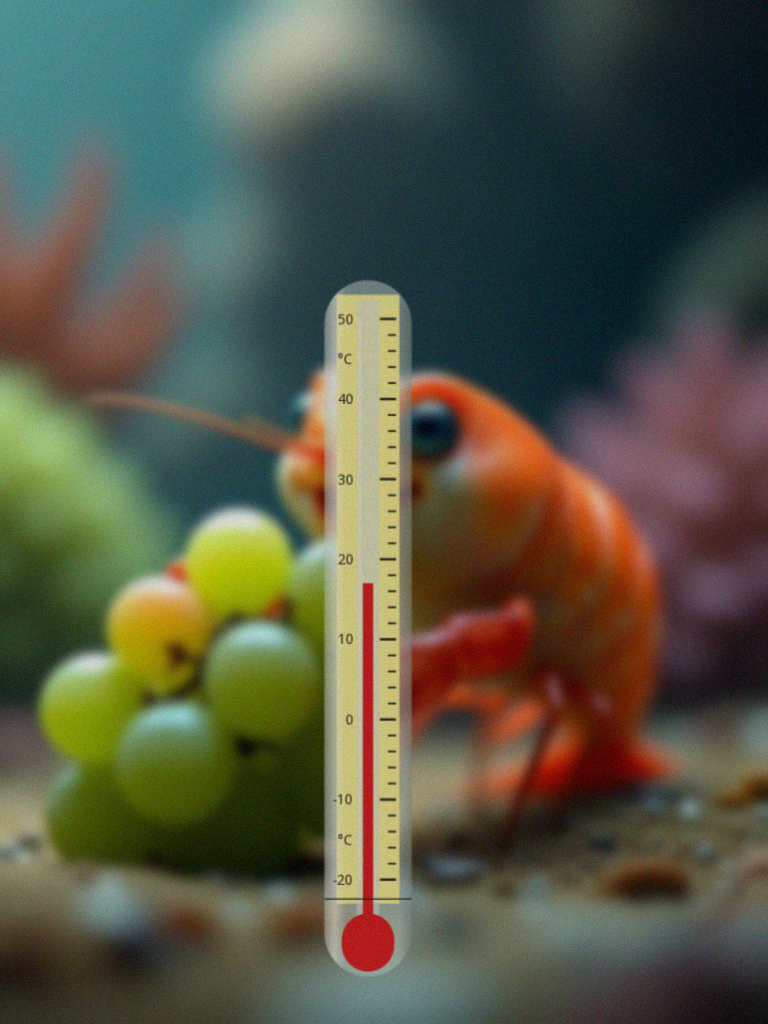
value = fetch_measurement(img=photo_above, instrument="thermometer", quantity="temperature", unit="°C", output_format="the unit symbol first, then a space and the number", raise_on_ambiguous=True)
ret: °C 17
